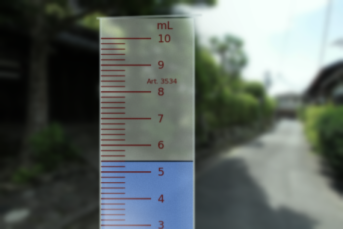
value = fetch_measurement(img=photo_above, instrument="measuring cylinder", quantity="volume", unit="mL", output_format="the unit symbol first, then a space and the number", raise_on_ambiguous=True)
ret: mL 5.4
